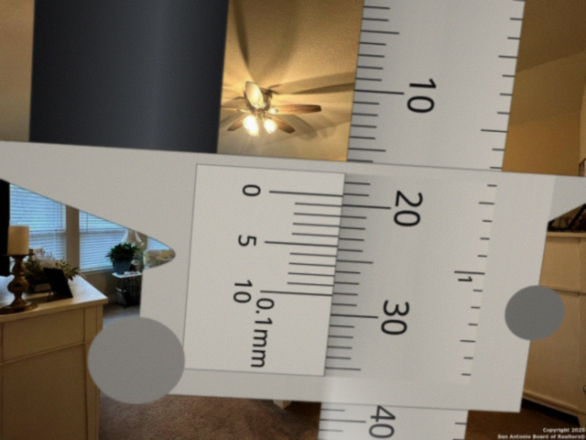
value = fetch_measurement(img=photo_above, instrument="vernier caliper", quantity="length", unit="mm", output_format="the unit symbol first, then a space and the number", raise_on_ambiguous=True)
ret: mm 19.2
